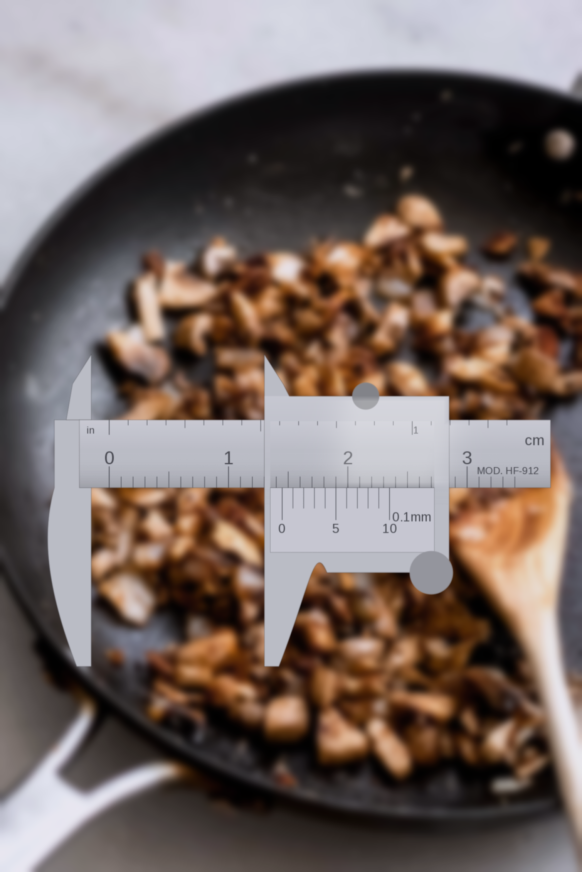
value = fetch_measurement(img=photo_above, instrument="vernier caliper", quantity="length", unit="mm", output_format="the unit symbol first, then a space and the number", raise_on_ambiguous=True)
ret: mm 14.5
